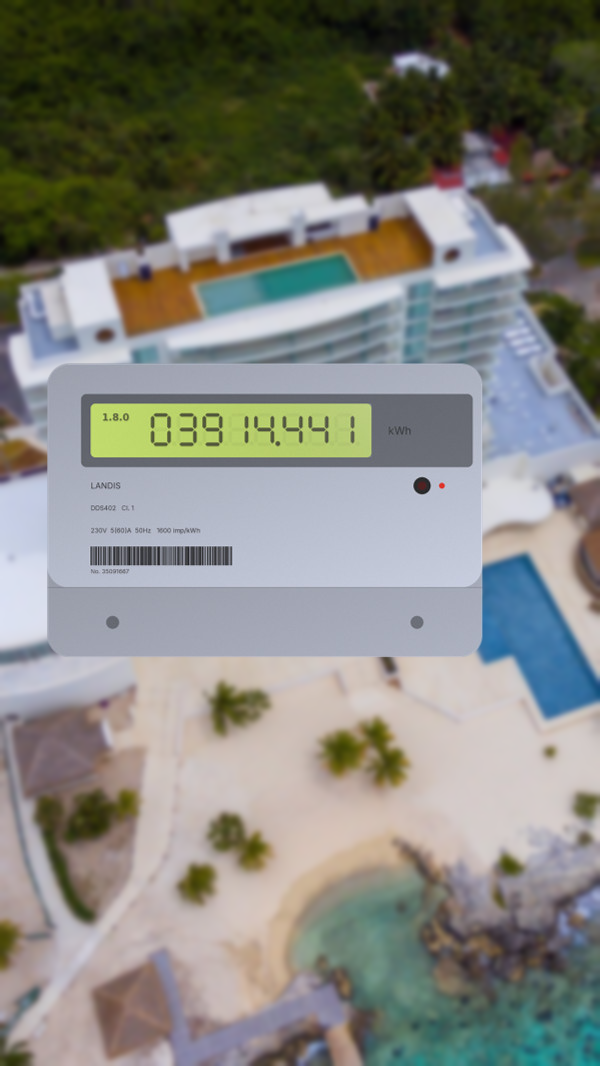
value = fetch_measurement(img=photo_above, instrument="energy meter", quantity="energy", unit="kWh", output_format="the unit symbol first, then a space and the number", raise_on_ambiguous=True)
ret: kWh 3914.441
